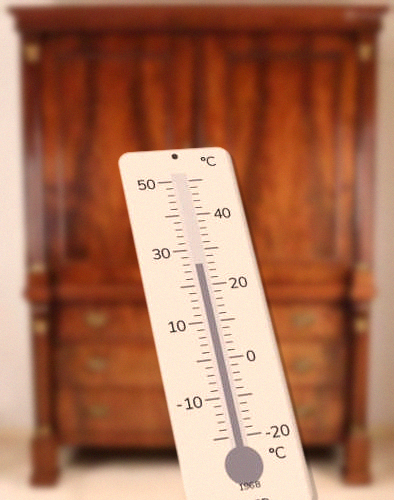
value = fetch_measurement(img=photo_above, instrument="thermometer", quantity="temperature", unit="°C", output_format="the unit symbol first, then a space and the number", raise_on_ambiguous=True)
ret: °C 26
